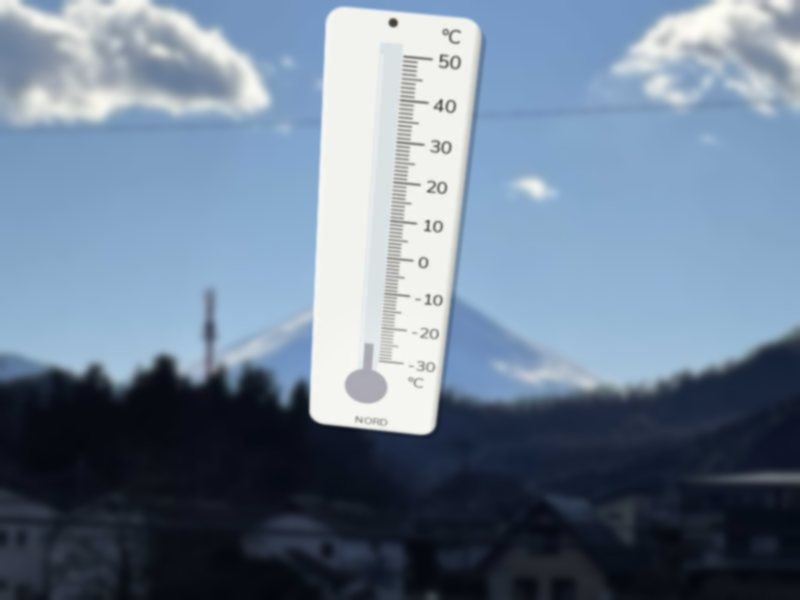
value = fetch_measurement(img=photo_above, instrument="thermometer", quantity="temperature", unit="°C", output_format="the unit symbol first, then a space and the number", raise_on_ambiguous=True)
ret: °C -25
